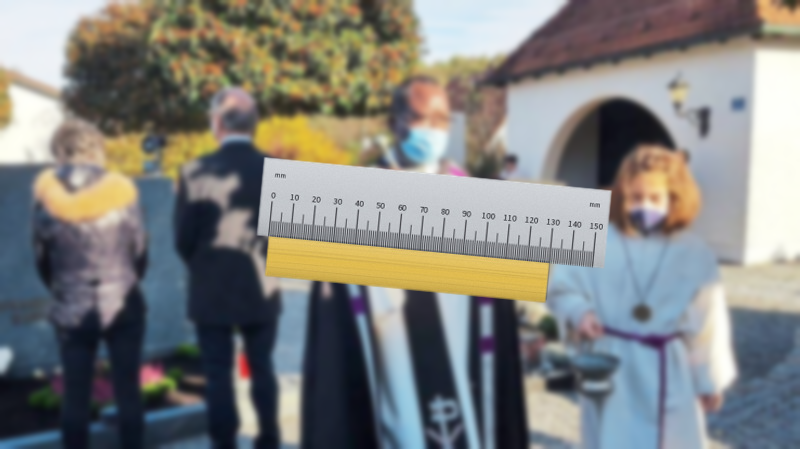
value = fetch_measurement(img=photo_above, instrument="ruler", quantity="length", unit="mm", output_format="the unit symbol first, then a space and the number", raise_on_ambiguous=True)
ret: mm 130
